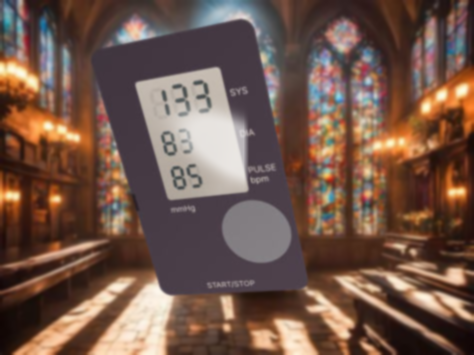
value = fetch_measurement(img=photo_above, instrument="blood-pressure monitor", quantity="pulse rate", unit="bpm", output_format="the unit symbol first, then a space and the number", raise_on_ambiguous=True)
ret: bpm 85
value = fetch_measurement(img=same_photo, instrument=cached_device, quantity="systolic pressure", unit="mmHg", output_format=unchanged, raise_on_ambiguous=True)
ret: mmHg 133
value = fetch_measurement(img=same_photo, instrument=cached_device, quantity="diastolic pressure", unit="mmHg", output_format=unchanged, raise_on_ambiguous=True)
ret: mmHg 83
